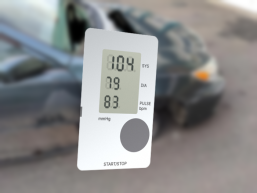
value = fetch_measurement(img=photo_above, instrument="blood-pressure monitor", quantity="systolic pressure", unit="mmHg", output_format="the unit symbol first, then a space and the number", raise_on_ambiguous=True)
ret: mmHg 104
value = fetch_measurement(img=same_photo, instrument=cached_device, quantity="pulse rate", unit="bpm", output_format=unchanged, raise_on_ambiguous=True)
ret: bpm 83
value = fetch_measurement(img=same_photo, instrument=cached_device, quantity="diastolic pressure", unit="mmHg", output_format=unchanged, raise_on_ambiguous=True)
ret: mmHg 79
